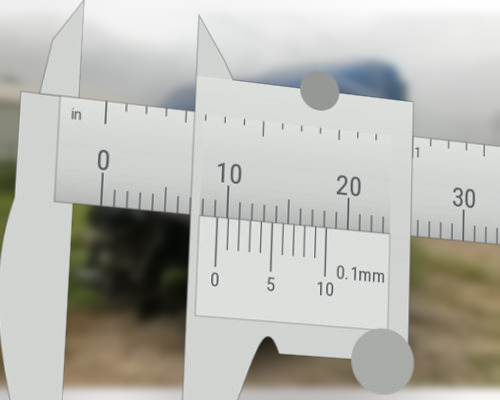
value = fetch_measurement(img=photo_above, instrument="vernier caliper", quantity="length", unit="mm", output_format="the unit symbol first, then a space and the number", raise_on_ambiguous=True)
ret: mm 9.2
